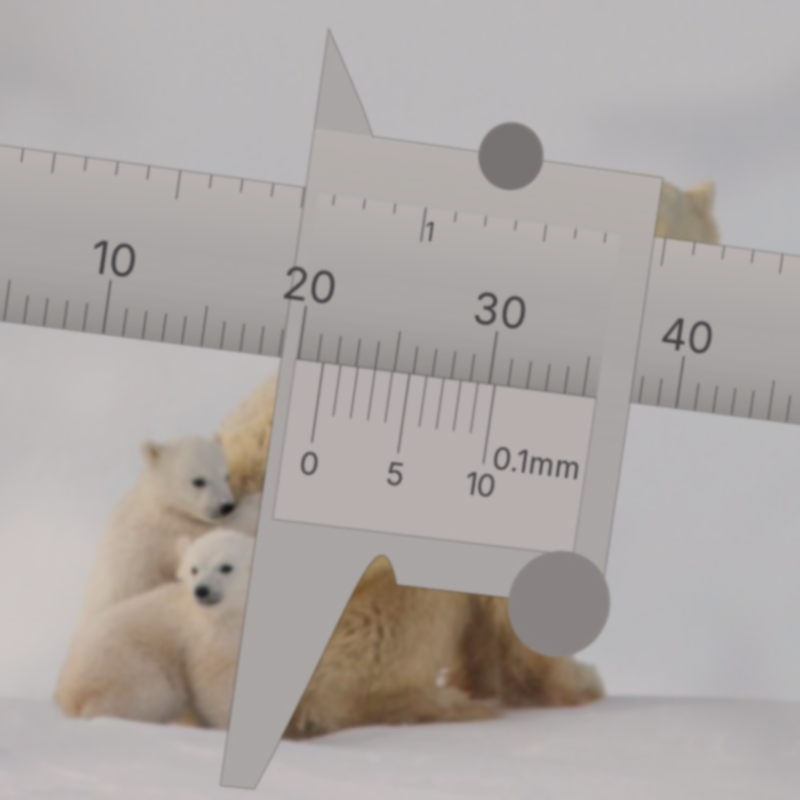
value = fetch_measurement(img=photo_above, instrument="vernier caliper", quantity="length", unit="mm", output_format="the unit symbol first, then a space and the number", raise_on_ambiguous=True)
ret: mm 21.3
